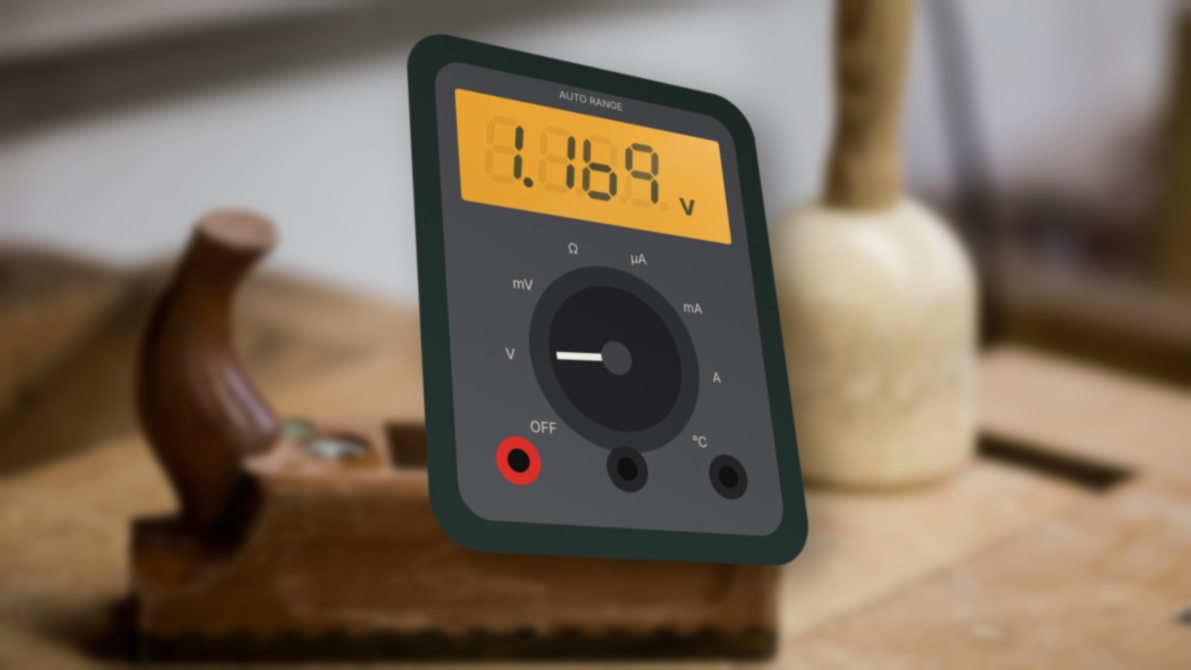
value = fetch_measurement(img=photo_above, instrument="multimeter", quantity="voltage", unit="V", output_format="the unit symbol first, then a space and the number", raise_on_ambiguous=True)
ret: V 1.169
